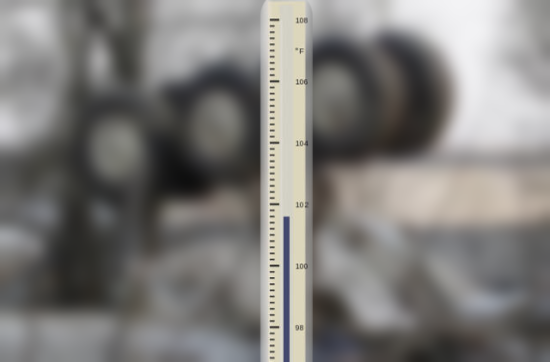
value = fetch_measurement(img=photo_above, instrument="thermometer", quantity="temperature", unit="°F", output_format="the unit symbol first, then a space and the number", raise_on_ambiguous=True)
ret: °F 101.6
